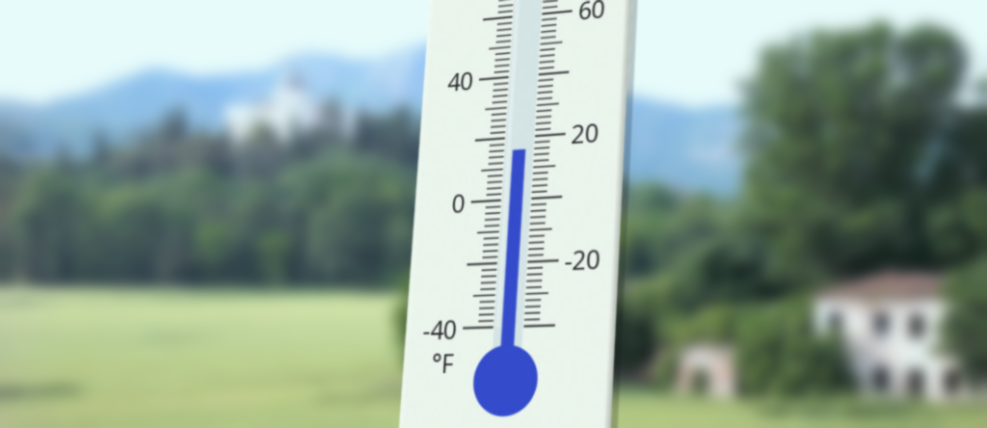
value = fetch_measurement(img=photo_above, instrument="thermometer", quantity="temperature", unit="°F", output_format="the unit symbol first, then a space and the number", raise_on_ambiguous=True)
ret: °F 16
